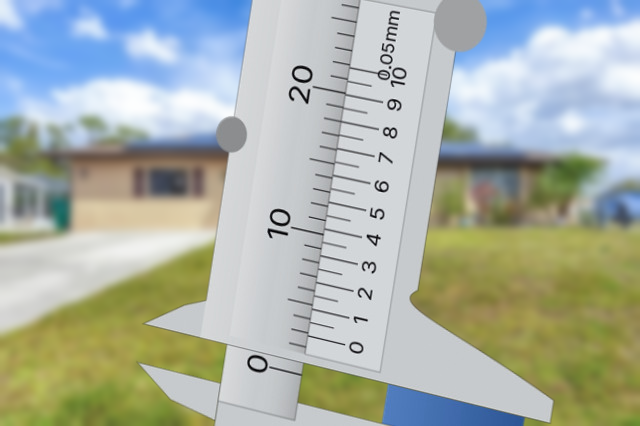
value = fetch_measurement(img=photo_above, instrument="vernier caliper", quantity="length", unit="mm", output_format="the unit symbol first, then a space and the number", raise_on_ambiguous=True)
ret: mm 2.8
